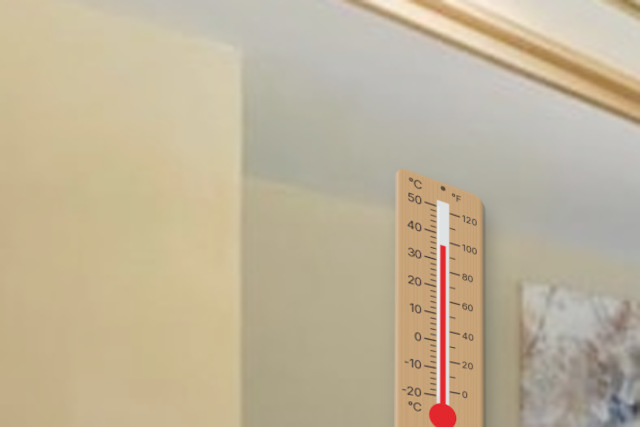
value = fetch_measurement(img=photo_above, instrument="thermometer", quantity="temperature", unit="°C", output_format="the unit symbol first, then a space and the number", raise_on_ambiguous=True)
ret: °C 36
